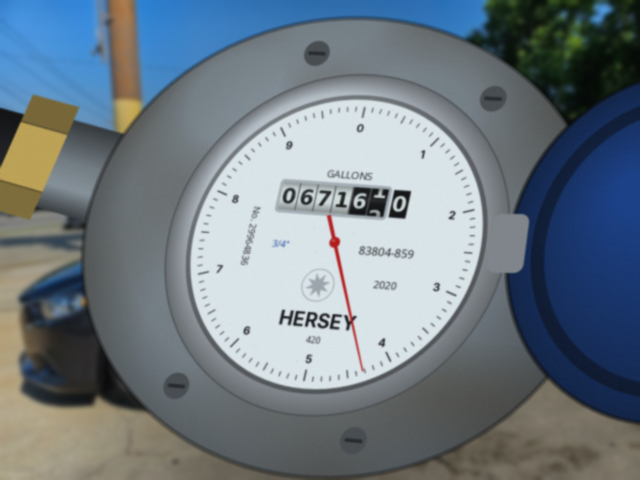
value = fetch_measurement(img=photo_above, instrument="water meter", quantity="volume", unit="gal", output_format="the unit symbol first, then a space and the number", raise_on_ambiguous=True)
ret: gal 671614.3
